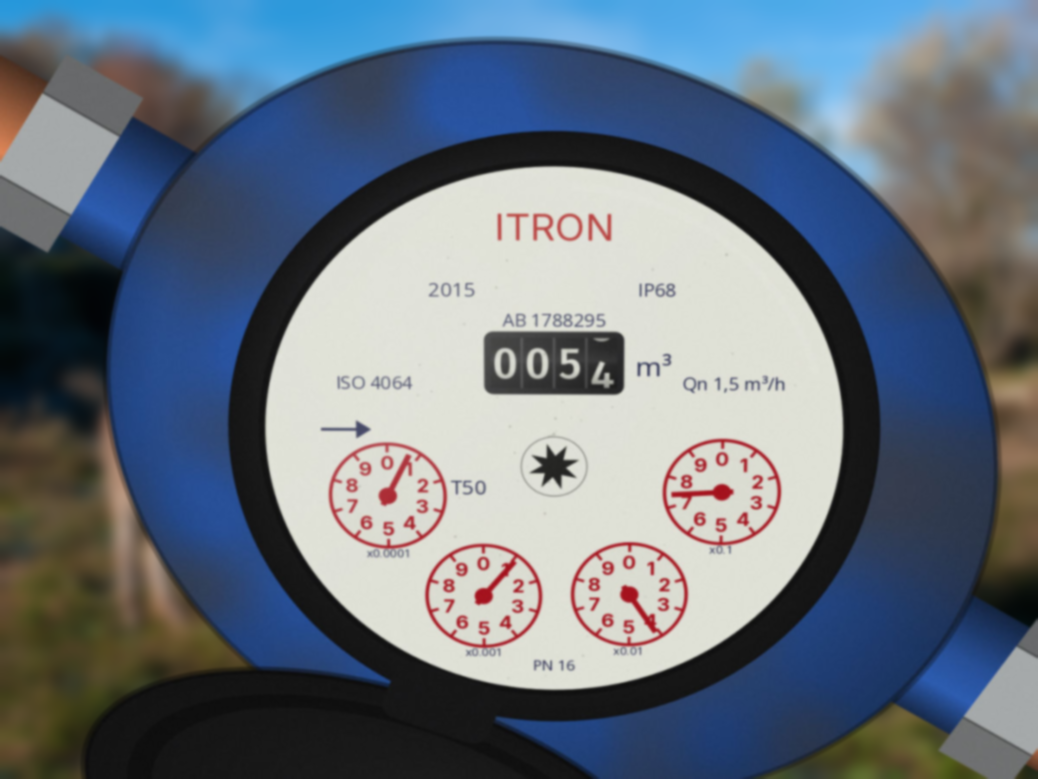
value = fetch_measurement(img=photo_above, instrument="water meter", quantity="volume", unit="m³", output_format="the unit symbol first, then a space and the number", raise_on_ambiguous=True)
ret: m³ 53.7410
